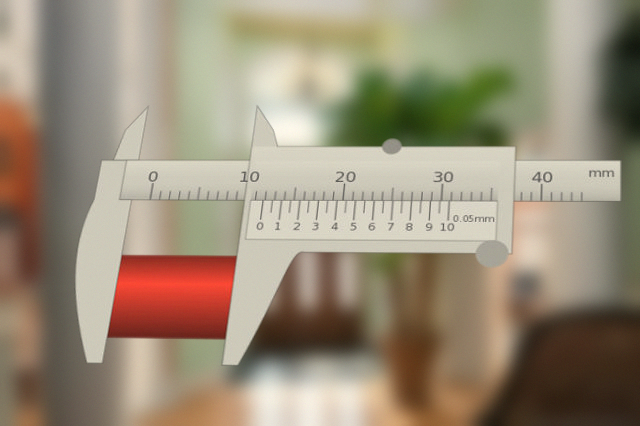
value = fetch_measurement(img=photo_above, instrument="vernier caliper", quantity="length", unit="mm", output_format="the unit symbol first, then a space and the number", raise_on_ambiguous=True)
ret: mm 11.8
